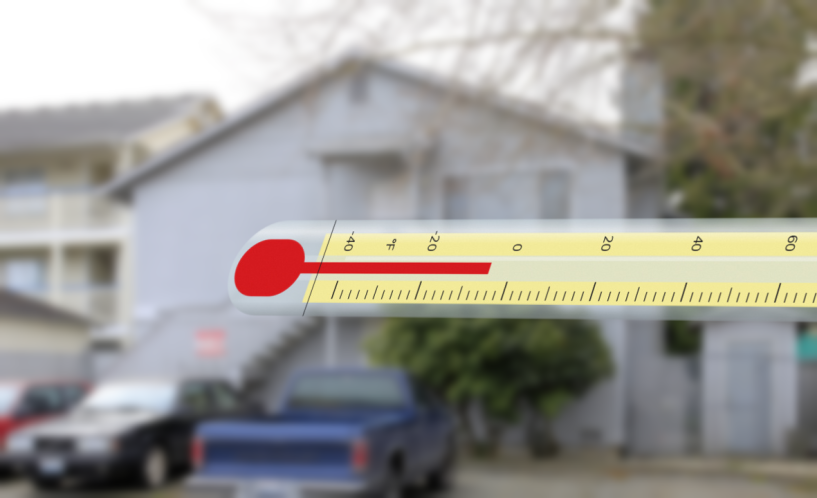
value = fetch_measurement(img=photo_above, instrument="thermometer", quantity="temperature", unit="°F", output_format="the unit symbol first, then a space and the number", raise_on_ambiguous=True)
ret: °F -5
